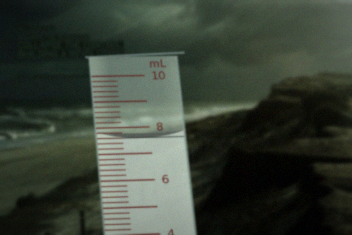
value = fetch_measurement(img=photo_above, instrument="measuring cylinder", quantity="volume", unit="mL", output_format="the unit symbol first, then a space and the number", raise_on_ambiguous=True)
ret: mL 7.6
